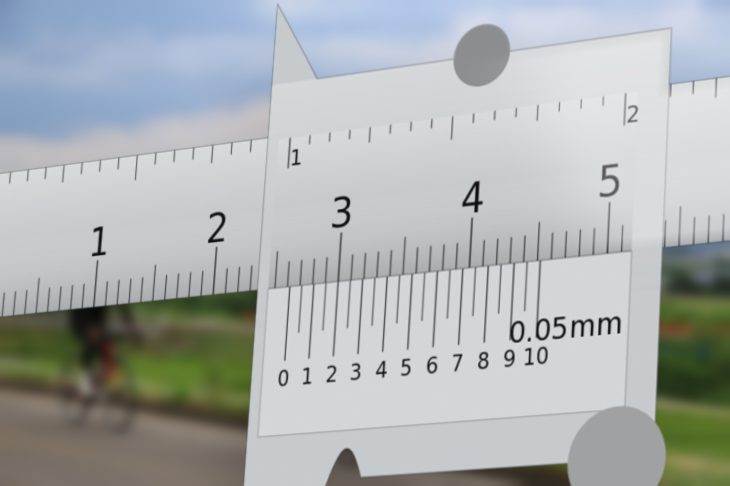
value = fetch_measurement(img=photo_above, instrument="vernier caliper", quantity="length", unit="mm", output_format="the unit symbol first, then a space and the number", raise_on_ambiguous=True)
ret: mm 26.2
